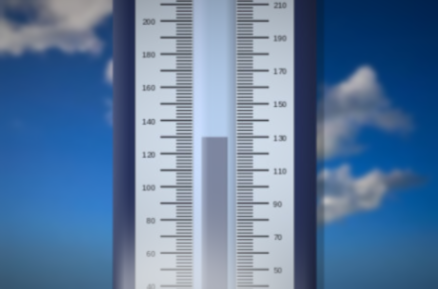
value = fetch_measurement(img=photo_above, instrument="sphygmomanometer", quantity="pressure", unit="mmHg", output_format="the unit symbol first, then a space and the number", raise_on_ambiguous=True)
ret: mmHg 130
